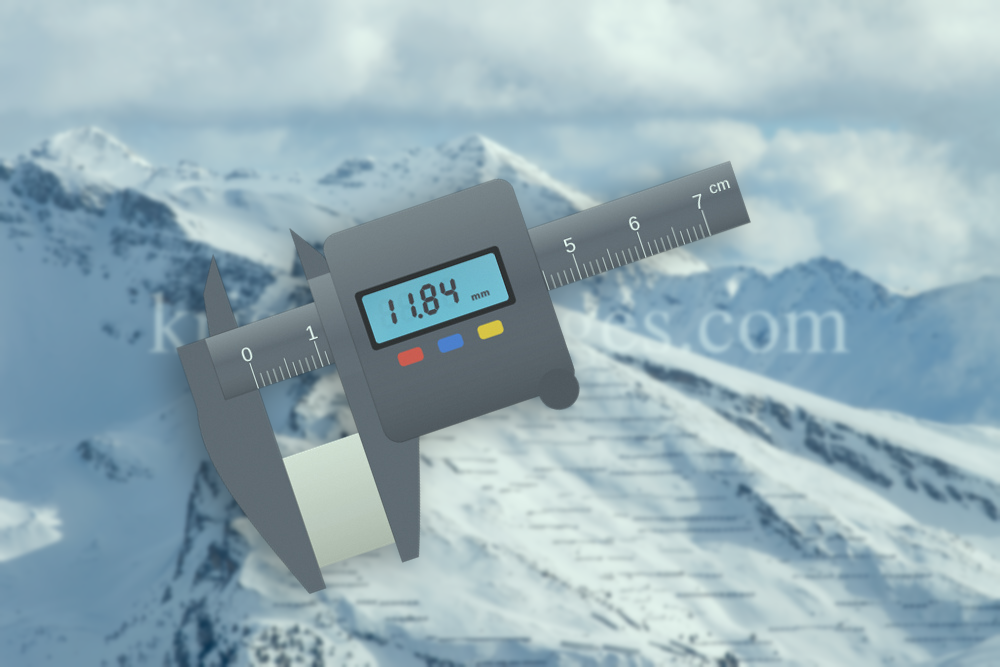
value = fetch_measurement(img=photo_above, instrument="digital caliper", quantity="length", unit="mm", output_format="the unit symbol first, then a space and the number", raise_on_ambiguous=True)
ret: mm 11.84
